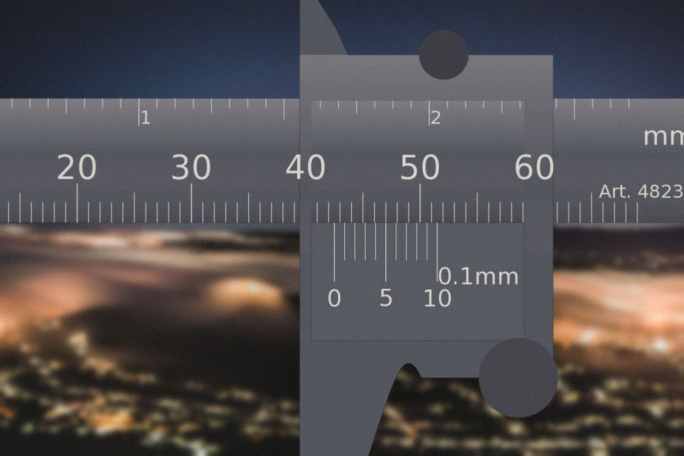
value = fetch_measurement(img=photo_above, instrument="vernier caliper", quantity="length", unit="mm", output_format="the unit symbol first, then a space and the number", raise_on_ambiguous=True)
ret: mm 42.5
